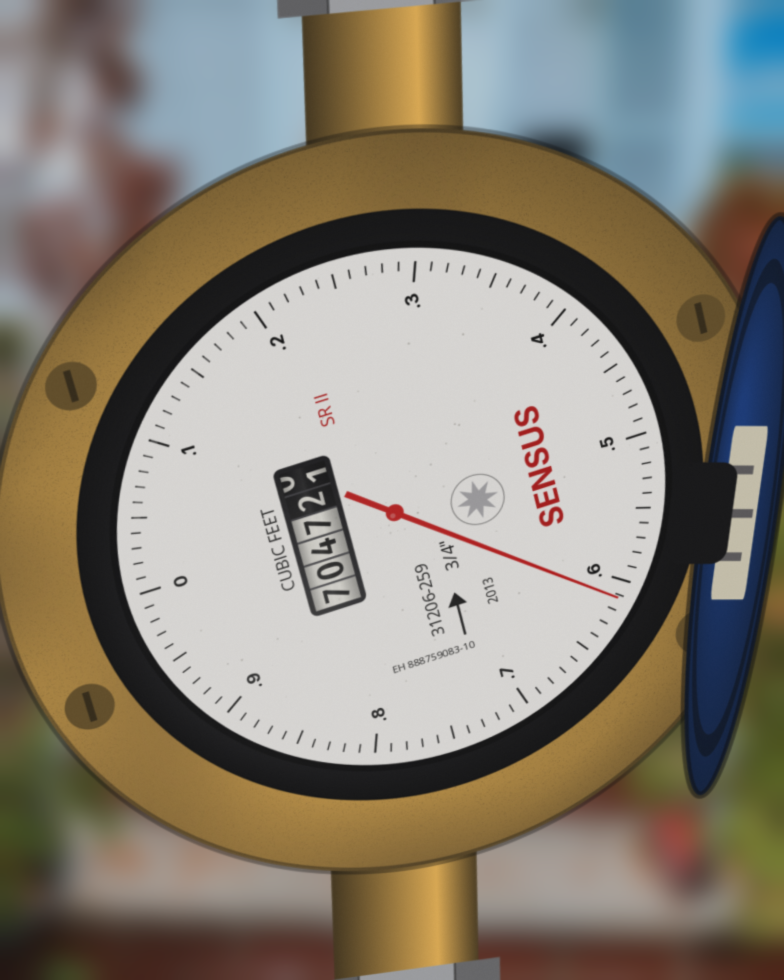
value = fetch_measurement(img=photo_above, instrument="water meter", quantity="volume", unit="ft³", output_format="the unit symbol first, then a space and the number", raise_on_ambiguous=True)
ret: ft³ 704720.61
